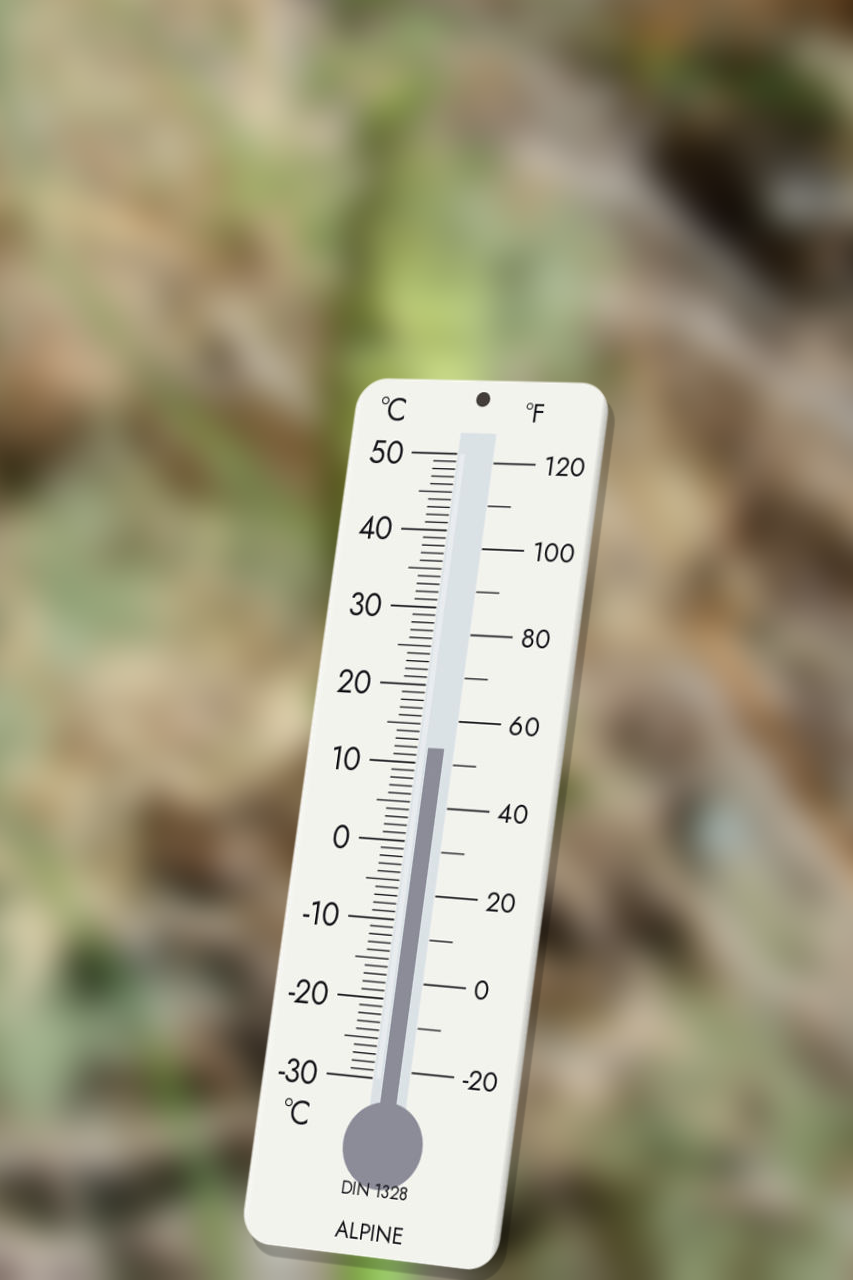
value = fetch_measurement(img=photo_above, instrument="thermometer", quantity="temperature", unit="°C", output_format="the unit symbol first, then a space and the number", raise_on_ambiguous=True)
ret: °C 12
